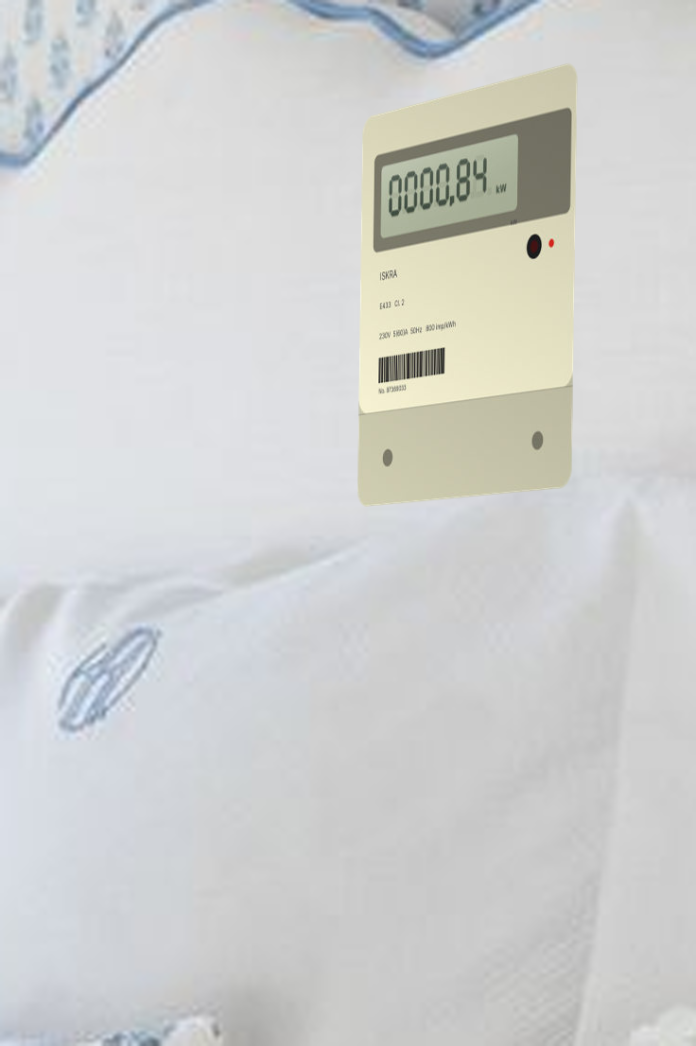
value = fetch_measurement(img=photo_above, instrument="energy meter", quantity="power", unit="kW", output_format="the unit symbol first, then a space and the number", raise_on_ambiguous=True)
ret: kW 0.84
